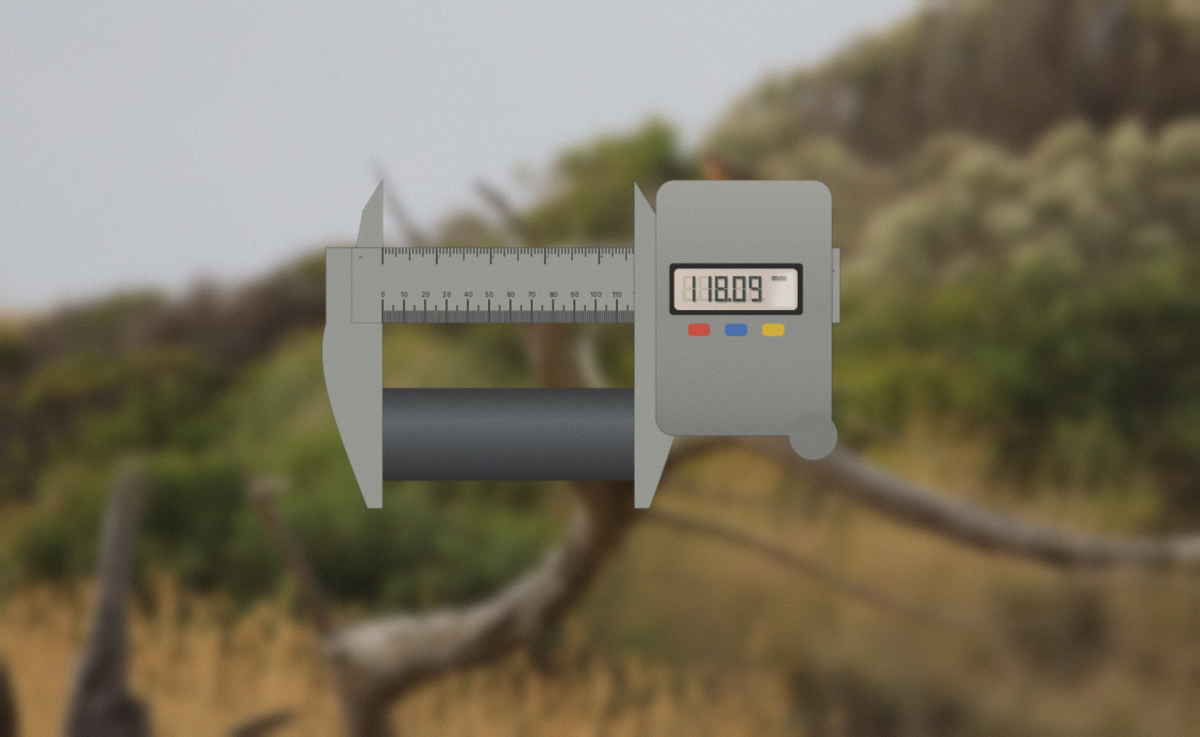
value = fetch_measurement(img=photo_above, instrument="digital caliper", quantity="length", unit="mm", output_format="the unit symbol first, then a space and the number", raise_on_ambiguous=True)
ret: mm 118.09
